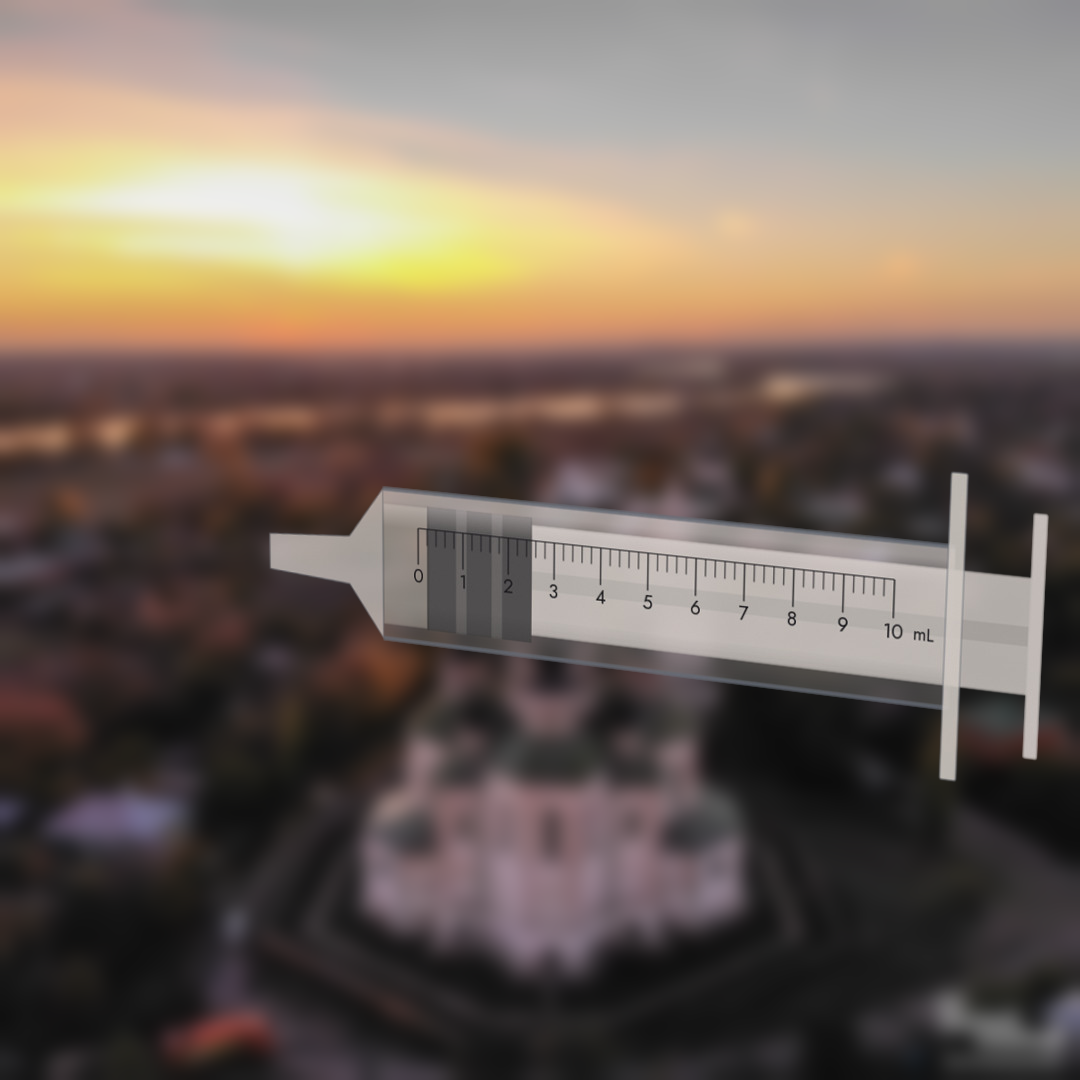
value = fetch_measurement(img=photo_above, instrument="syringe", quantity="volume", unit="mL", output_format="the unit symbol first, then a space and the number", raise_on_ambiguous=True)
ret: mL 0.2
